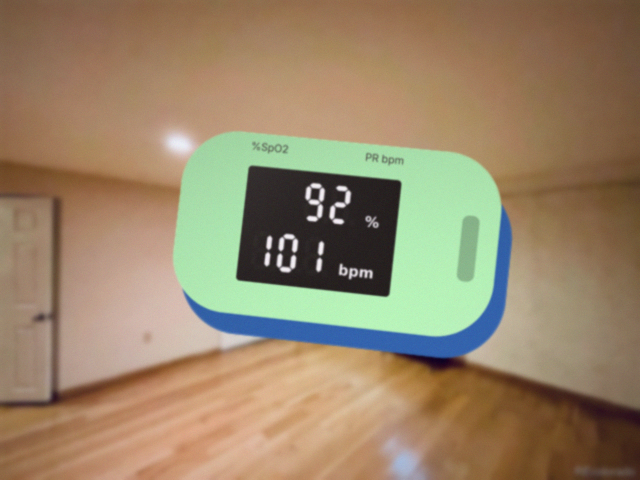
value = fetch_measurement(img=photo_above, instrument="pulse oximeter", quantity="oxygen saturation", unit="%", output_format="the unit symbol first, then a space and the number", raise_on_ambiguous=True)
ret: % 92
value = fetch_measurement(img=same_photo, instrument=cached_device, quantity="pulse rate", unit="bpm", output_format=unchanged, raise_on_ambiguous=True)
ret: bpm 101
